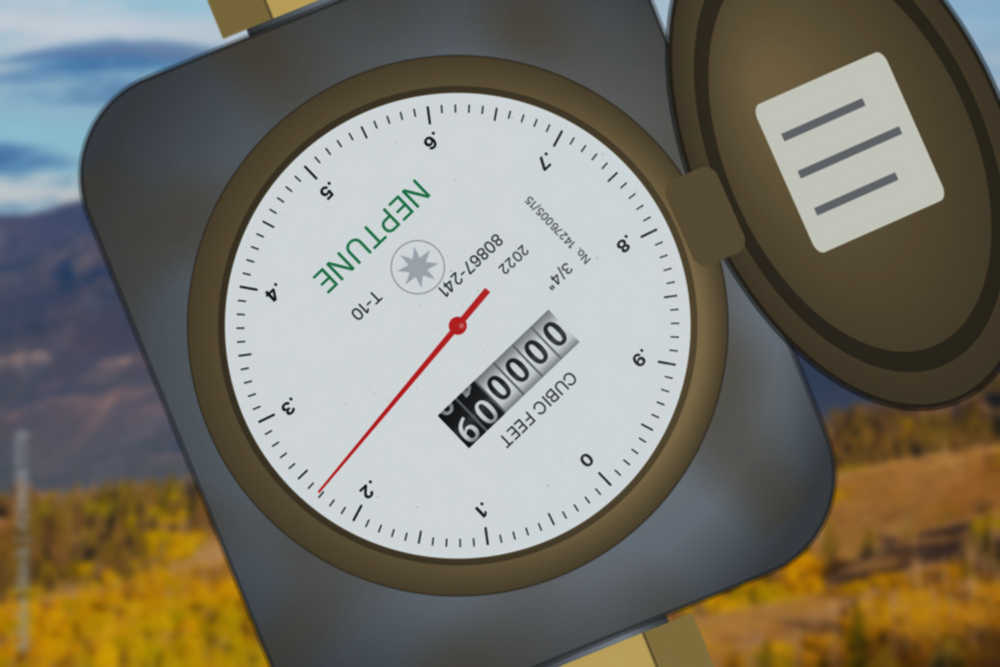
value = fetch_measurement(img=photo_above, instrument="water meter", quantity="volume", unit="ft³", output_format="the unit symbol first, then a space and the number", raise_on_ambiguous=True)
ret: ft³ 9.23
